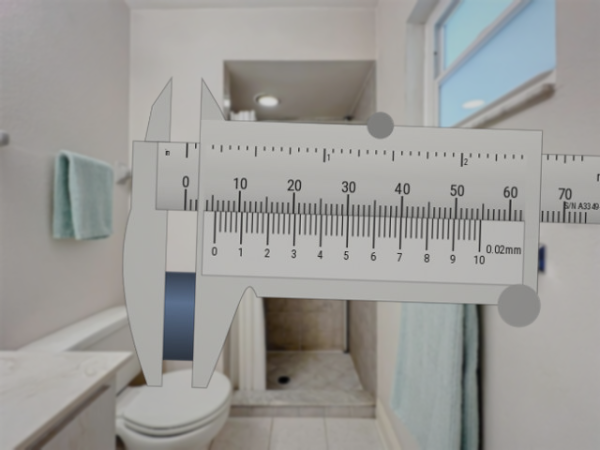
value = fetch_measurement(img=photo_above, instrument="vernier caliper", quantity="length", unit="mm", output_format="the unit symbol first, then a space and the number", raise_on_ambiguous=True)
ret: mm 5.6
